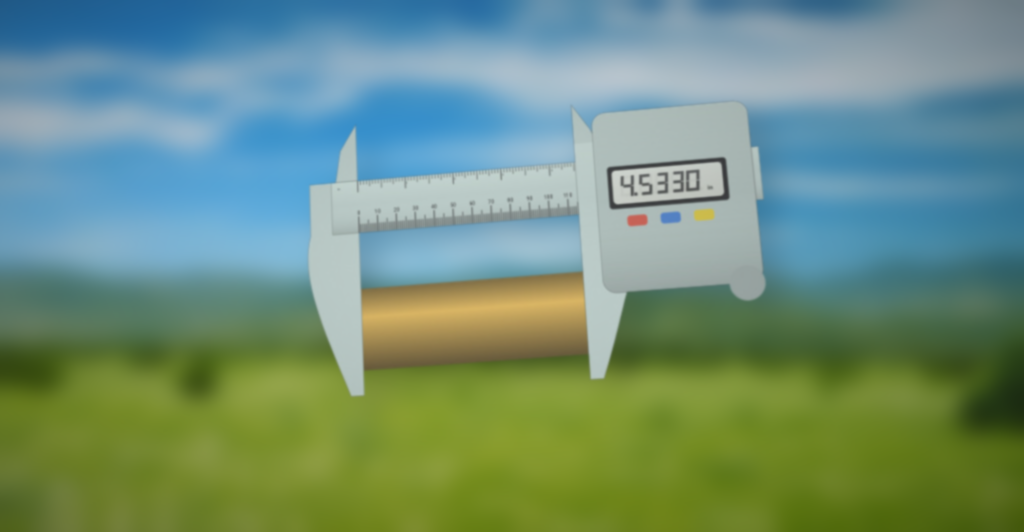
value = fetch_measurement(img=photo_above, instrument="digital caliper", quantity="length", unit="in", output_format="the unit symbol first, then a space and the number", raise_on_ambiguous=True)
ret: in 4.5330
